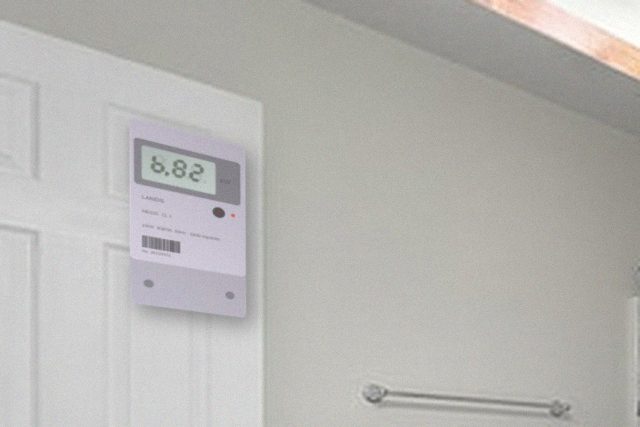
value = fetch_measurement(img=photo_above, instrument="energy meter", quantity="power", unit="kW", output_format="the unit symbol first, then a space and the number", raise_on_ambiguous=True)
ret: kW 6.82
